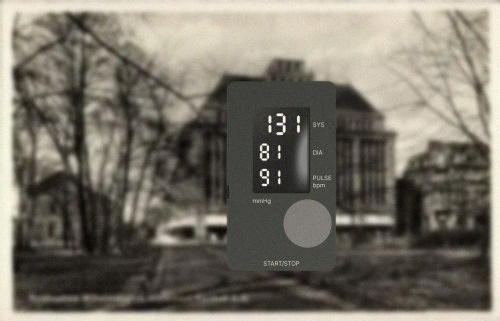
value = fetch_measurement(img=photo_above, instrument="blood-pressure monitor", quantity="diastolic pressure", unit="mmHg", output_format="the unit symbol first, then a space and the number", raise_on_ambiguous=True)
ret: mmHg 81
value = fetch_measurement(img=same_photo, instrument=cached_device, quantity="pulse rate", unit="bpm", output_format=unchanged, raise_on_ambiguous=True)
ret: bpm 91
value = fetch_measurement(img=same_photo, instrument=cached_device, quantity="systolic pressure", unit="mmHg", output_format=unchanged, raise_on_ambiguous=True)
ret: mmHg 131
